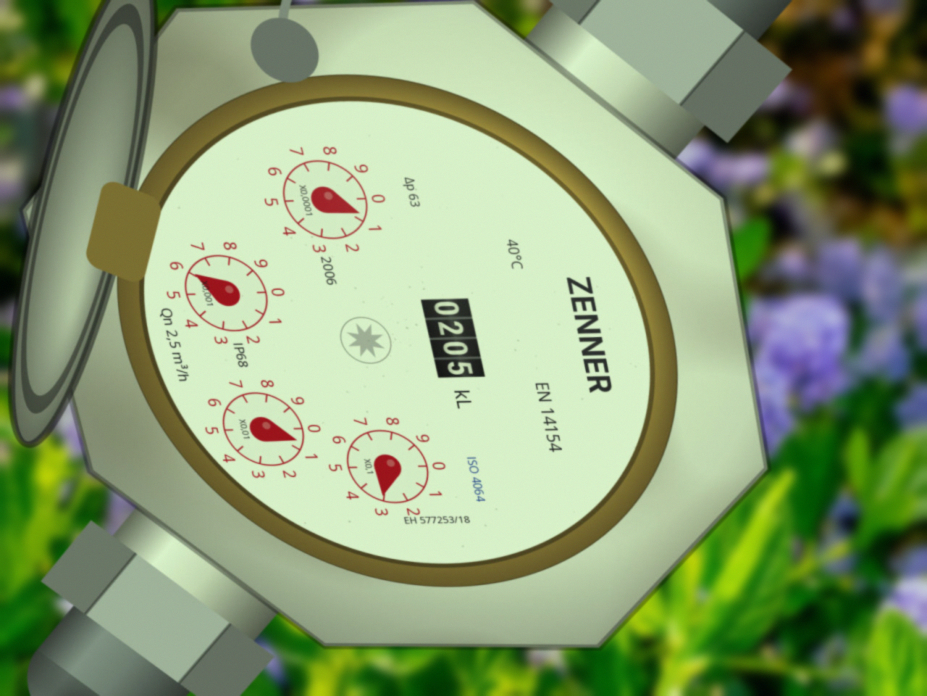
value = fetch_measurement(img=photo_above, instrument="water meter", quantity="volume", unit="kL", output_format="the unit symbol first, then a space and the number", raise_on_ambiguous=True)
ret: kL 205.3060
